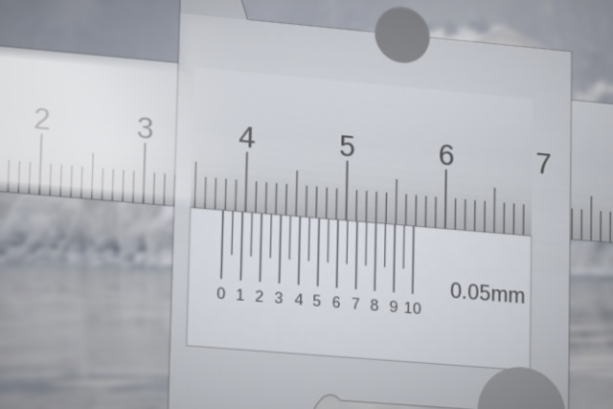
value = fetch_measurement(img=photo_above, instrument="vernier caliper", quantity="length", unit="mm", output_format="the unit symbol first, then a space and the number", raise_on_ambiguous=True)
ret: mm 37.8
